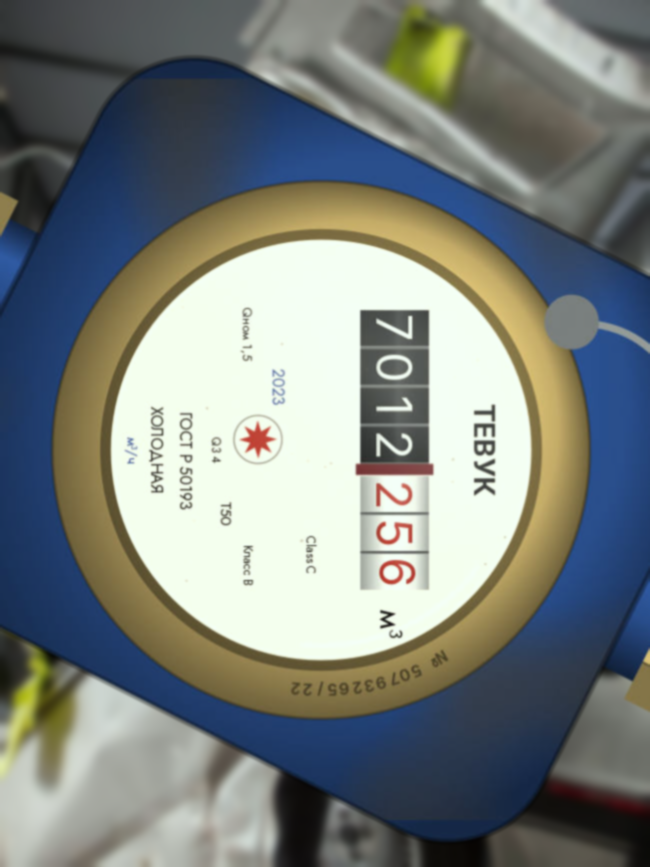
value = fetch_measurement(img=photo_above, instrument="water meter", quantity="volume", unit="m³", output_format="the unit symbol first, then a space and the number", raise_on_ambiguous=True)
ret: m³ 7012.256
